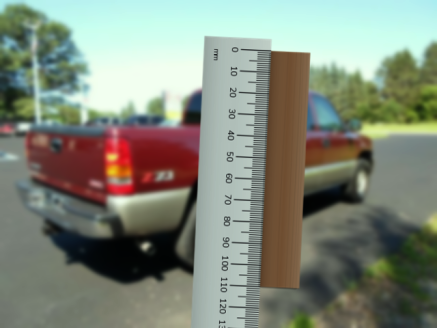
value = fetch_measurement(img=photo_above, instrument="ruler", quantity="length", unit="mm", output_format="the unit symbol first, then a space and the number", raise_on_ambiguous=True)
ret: mm 110
